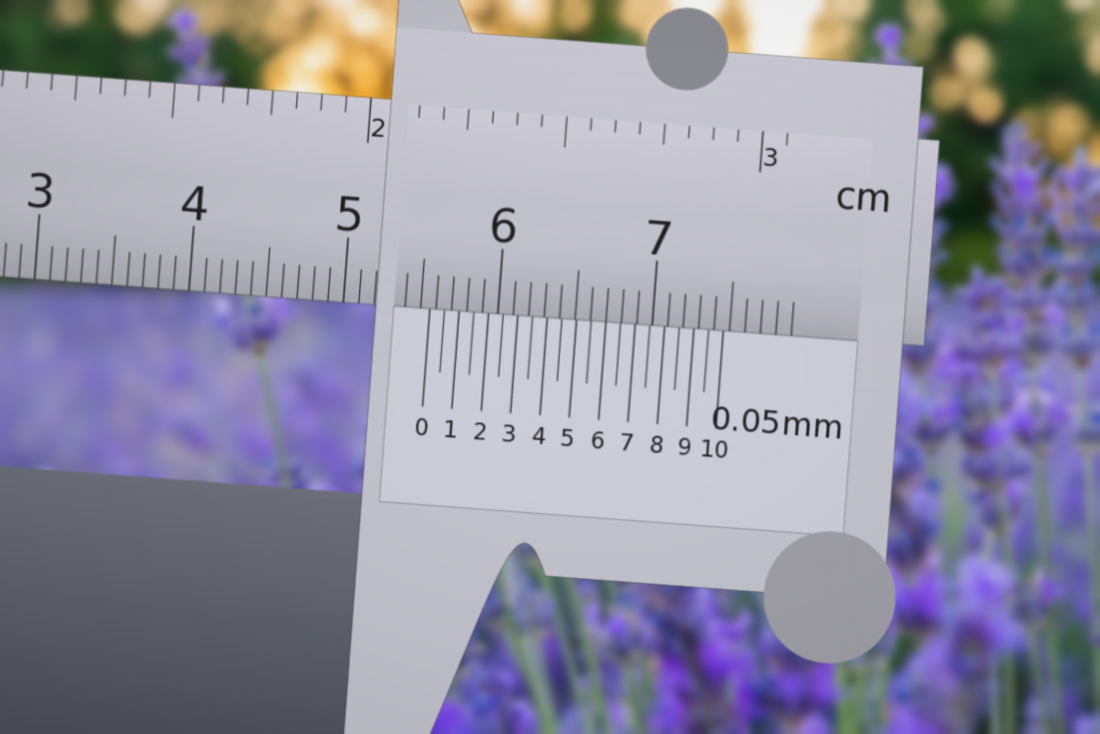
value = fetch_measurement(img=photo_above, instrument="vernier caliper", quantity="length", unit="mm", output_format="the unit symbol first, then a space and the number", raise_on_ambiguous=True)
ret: mm 55.6
